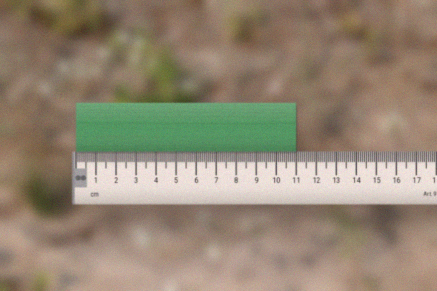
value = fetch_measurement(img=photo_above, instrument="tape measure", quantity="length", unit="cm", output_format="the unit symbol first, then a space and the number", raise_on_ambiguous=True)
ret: cm 11
